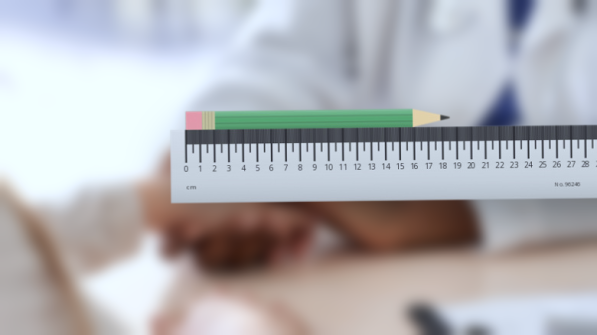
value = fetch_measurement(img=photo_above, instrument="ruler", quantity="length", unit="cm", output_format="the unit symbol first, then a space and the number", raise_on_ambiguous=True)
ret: cm 18.5
